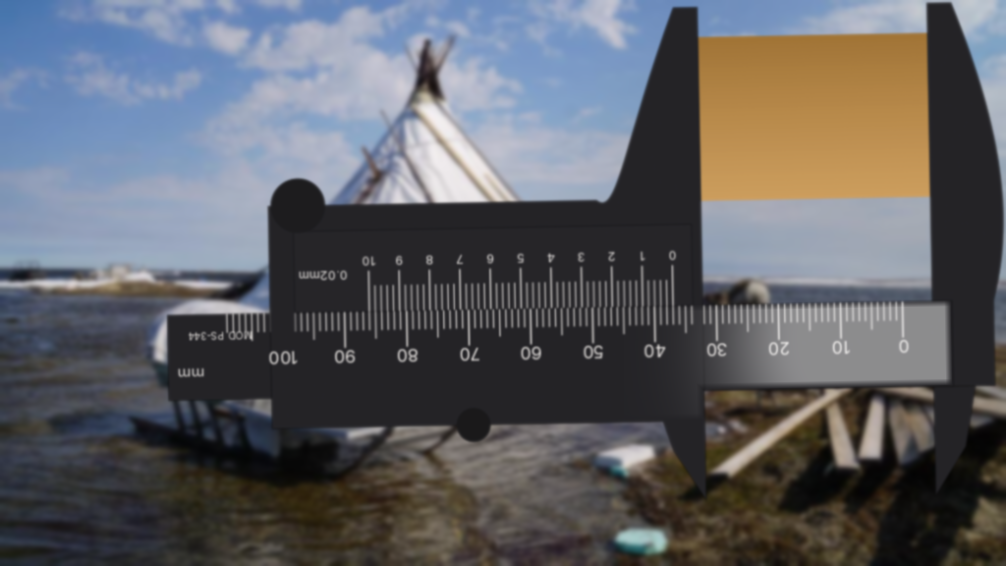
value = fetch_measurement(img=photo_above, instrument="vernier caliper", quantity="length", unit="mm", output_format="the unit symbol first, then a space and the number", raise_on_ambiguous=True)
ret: mm 37.0
